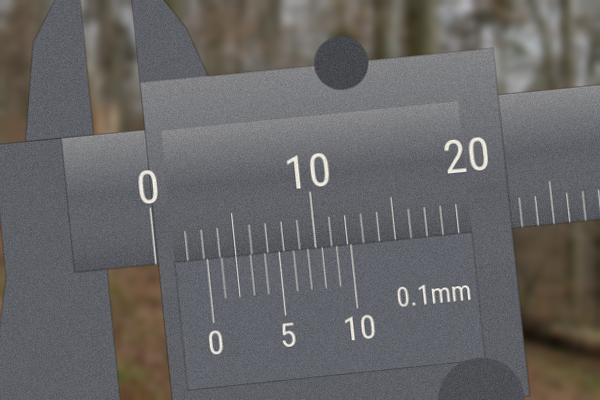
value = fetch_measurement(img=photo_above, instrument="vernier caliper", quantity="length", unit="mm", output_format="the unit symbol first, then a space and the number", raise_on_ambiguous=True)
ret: mm 3.2
